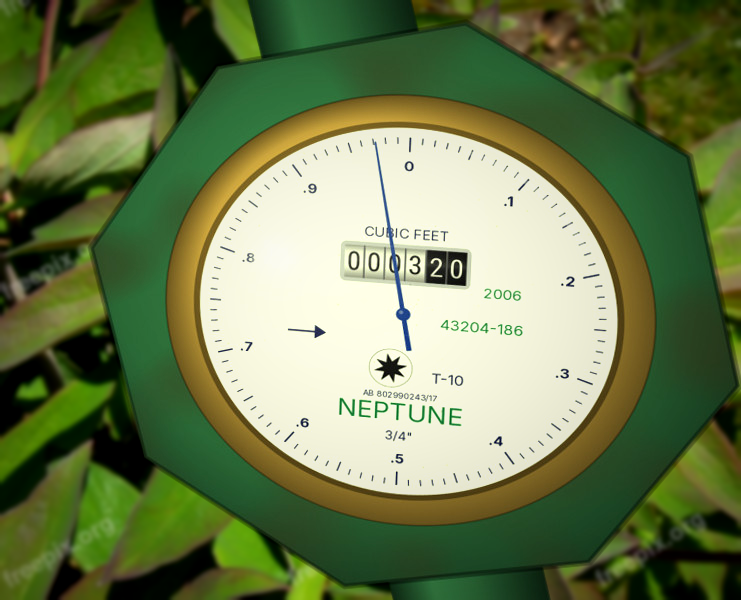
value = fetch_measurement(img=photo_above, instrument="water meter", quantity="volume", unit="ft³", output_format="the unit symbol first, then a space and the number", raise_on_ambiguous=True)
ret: ft³ 319.97
